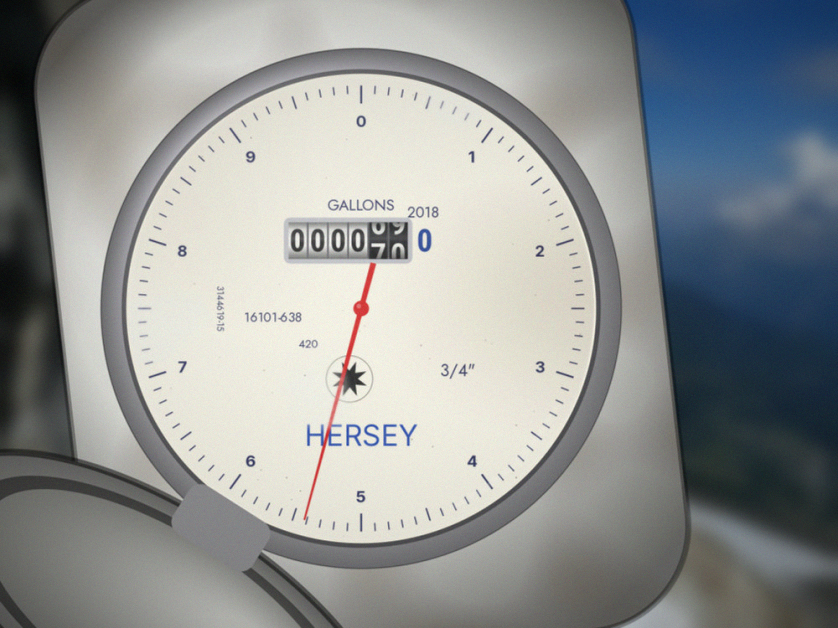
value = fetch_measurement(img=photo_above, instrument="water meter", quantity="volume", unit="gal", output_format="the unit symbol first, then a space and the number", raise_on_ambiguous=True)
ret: gal 695.4
